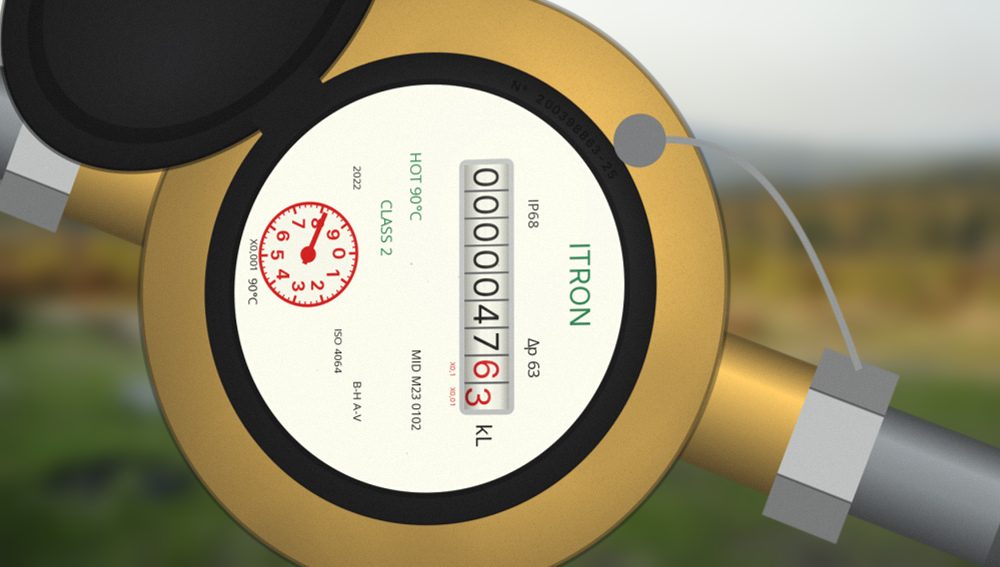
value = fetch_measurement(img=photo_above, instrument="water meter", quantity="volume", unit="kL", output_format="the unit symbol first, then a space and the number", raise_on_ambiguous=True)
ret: kL 47.628
